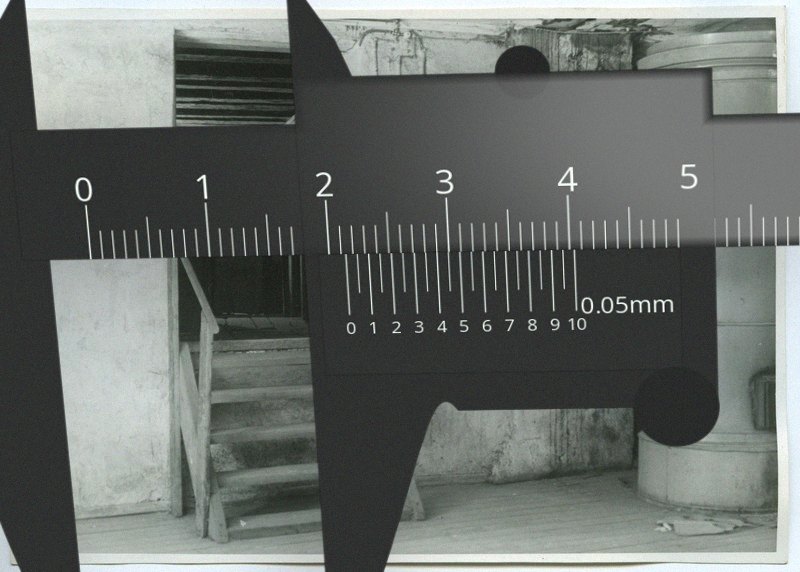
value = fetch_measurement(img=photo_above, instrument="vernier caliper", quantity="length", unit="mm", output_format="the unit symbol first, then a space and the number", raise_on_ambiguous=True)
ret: mm 21.4
